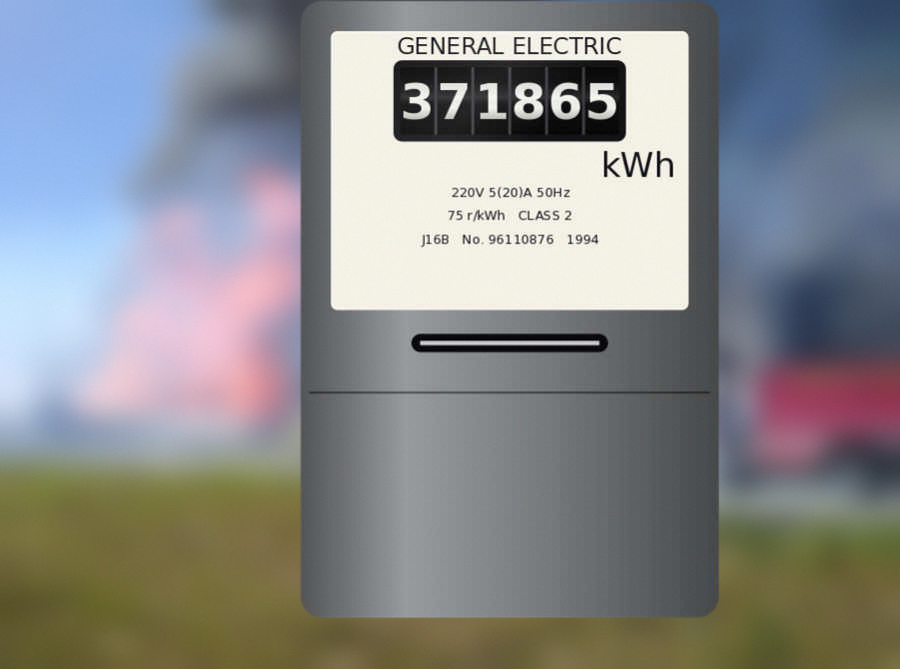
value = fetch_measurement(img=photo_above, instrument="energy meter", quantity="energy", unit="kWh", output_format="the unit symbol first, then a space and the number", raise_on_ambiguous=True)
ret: kWh 371865
